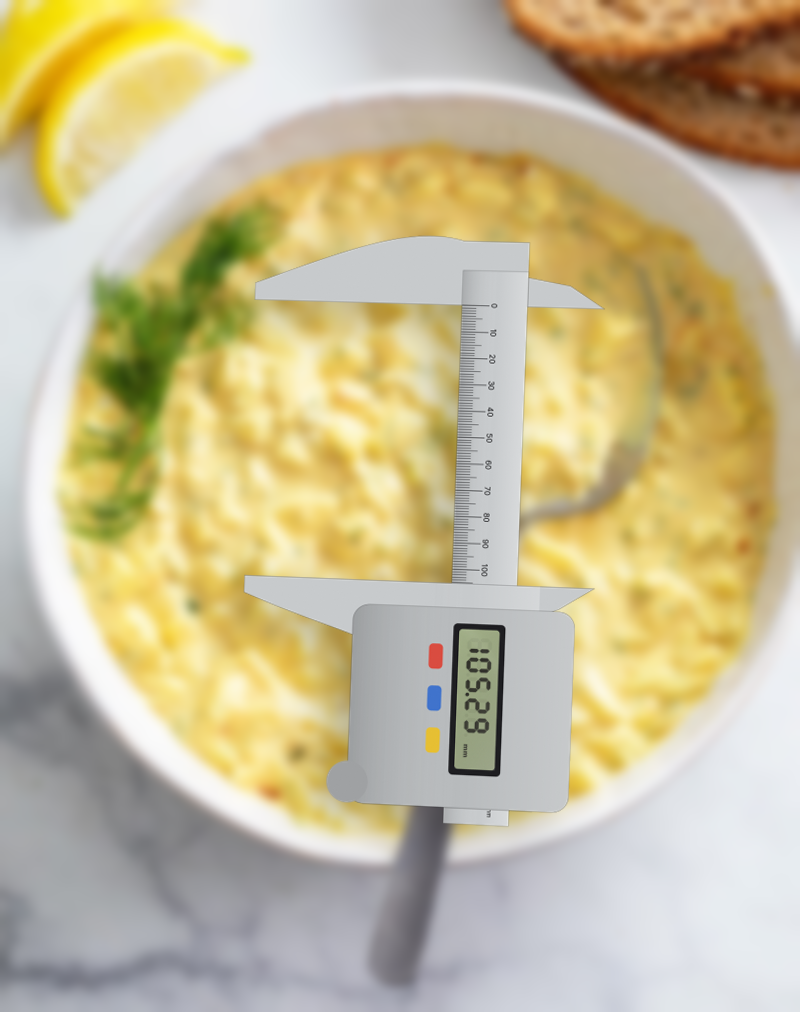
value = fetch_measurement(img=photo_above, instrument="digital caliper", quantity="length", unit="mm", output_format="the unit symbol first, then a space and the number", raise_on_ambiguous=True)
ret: mm 105.29
